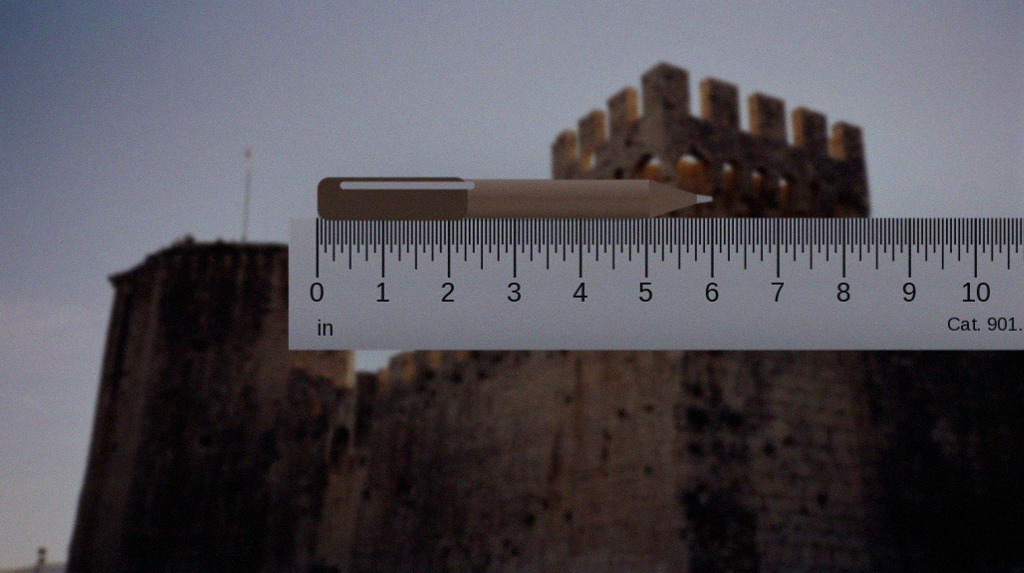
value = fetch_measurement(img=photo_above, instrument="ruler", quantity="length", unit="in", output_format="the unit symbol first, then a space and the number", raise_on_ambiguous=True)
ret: in 6
